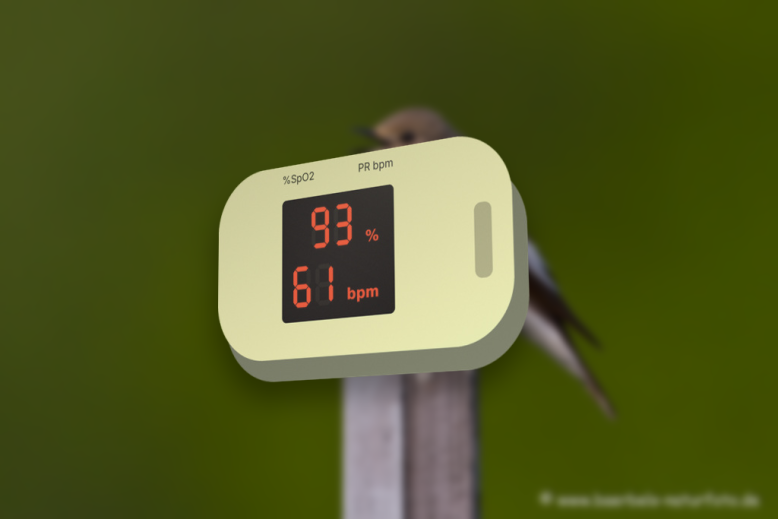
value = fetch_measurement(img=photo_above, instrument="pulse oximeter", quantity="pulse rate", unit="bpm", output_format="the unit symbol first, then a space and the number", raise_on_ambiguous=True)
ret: bpm 61
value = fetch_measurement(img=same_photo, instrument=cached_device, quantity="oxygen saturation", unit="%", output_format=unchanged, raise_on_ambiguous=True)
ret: % 93
